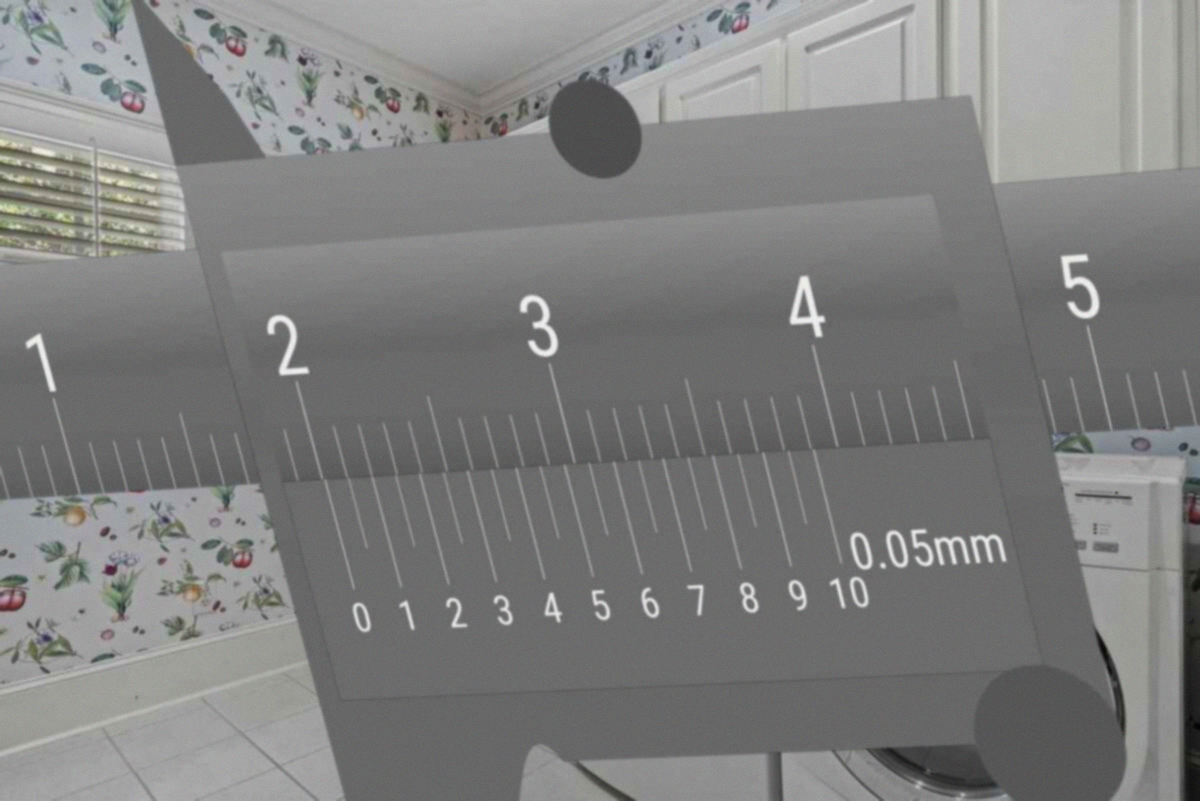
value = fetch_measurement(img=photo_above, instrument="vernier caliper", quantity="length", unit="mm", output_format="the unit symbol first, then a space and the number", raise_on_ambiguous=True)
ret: mm 20.1
